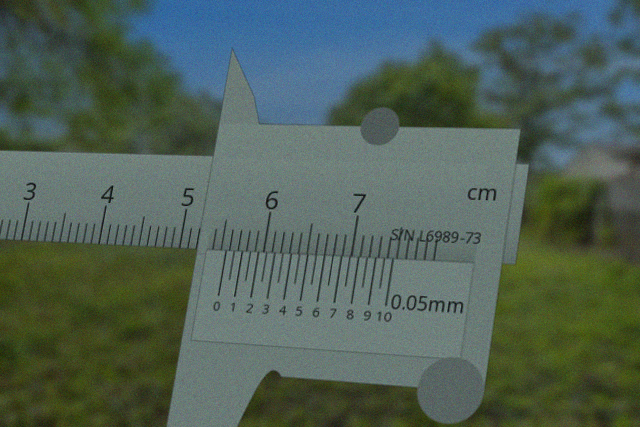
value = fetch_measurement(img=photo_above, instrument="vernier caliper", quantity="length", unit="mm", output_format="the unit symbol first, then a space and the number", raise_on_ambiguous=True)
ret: mm 55.6
